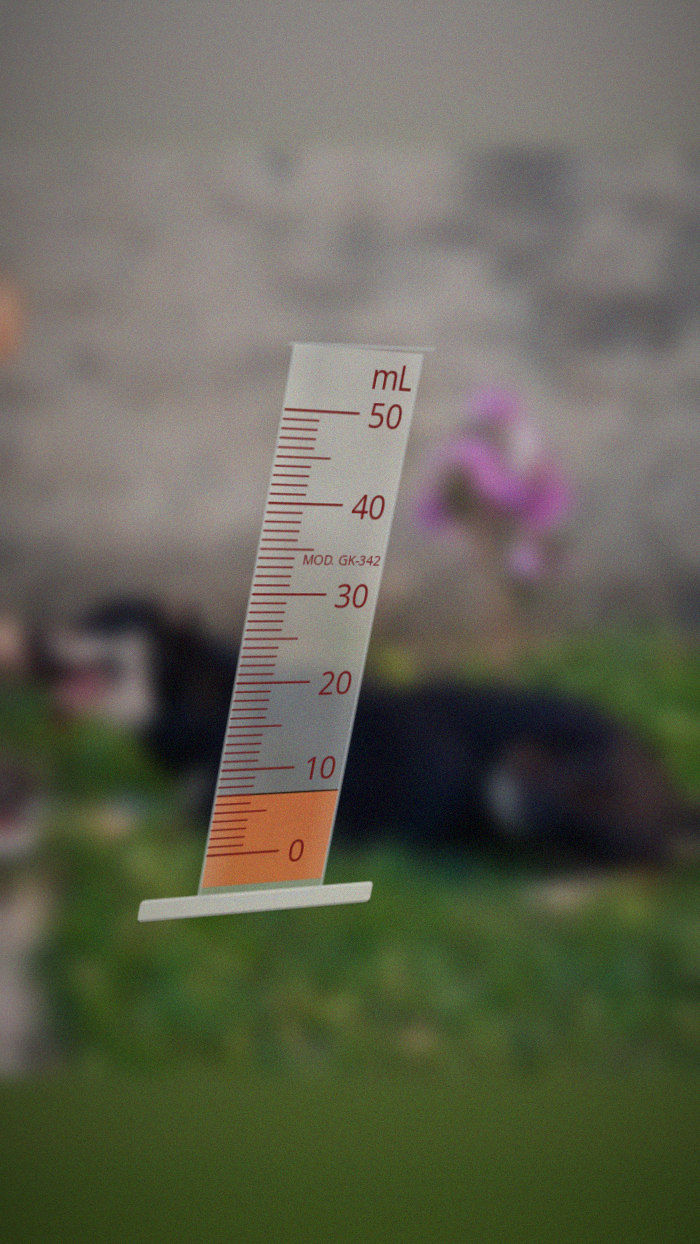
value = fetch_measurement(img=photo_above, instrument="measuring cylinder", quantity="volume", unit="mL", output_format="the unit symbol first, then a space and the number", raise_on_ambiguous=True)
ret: mL 7
